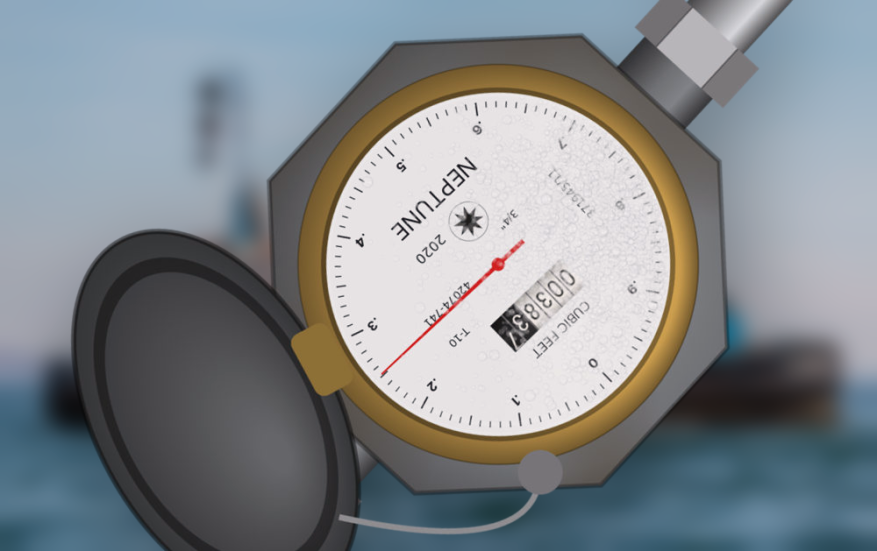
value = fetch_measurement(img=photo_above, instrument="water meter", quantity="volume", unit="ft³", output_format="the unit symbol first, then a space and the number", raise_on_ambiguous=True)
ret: ft³ 3837.25
